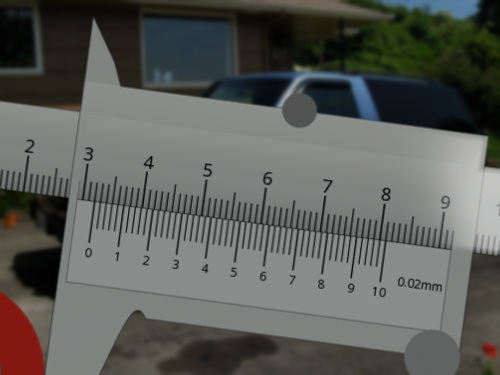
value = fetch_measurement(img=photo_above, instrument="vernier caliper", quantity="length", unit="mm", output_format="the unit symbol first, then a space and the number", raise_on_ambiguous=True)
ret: mm 32.0
